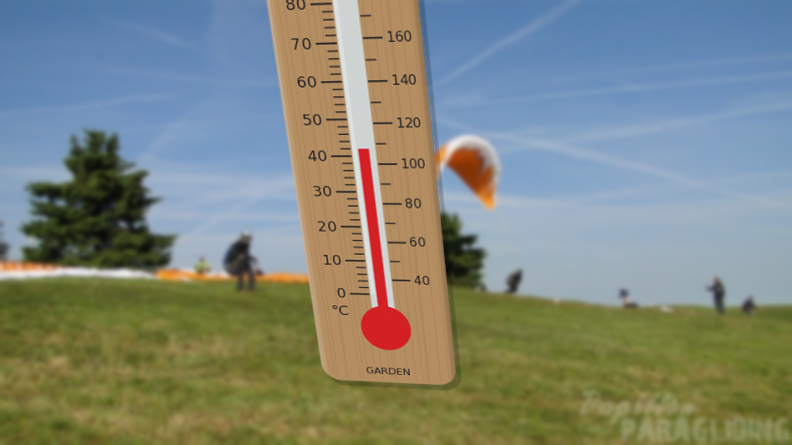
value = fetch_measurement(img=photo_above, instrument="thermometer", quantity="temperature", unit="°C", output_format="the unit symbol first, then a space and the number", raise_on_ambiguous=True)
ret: °C 42
